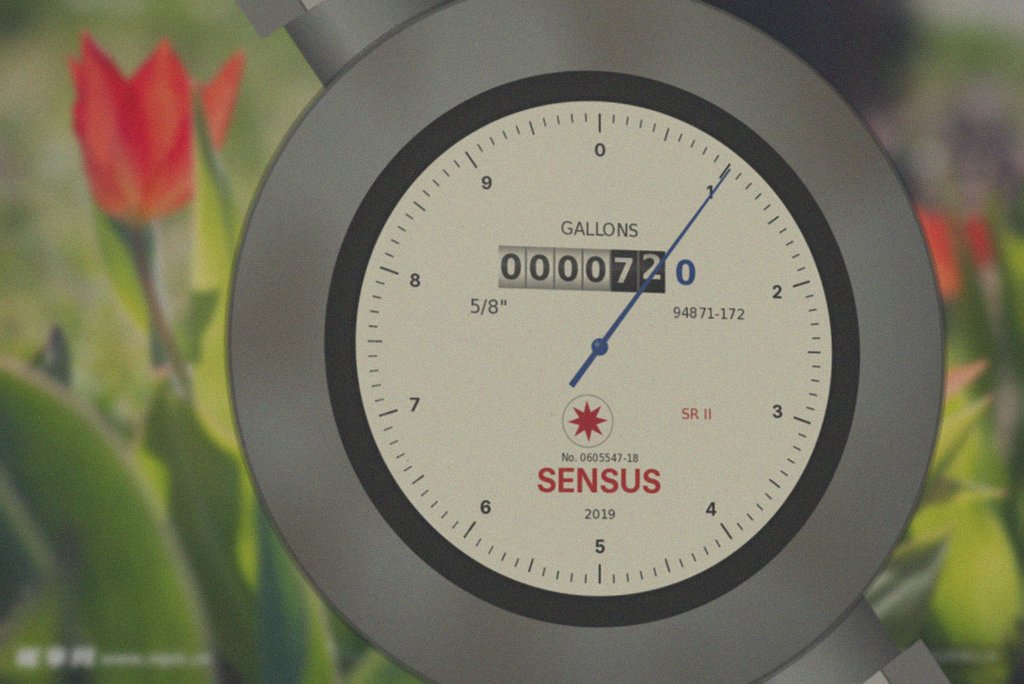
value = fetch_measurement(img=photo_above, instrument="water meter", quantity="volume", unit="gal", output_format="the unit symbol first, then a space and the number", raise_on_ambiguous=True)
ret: gal 721.0
